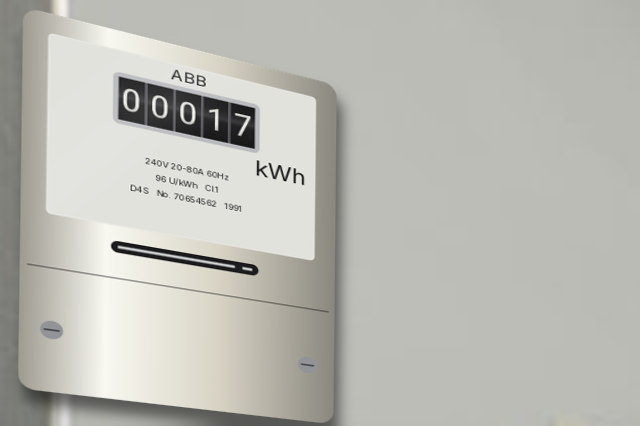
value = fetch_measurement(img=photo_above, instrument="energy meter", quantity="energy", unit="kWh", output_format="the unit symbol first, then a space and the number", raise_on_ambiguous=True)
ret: kWh 17
